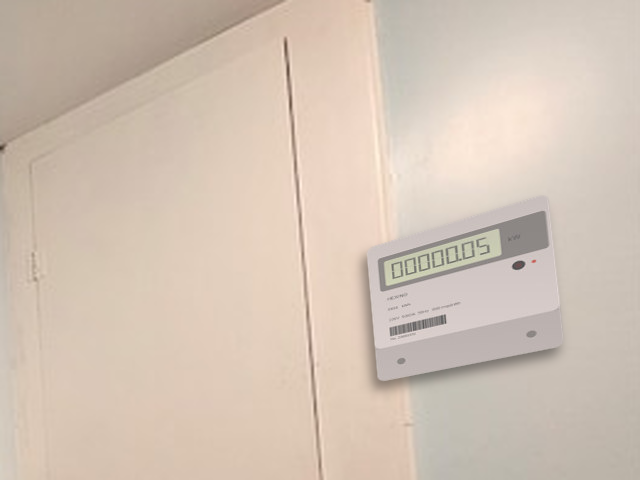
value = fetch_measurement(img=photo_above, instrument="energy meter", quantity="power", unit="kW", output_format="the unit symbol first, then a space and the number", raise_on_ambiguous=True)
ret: kW 0.05
